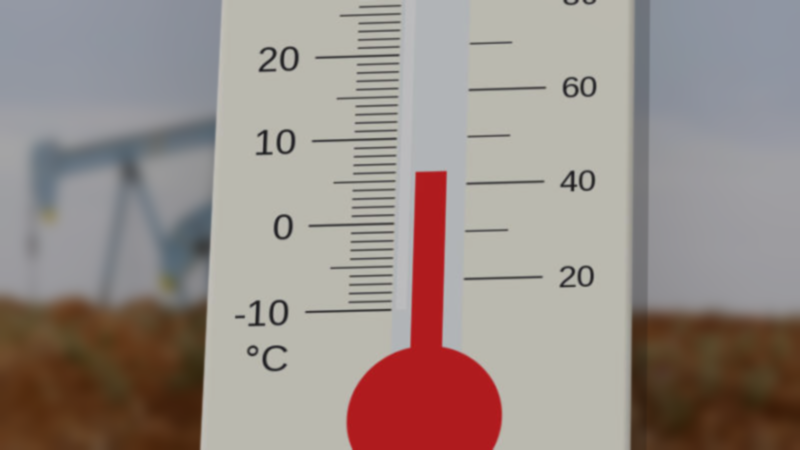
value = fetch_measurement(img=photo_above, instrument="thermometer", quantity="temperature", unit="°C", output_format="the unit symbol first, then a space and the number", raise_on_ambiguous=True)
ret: °C 6
